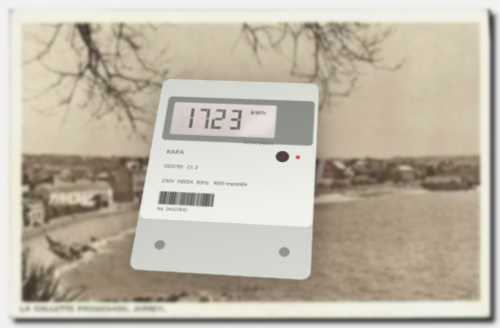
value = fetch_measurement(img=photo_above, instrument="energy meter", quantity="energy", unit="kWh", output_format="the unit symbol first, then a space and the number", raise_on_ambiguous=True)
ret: kWh 1723
